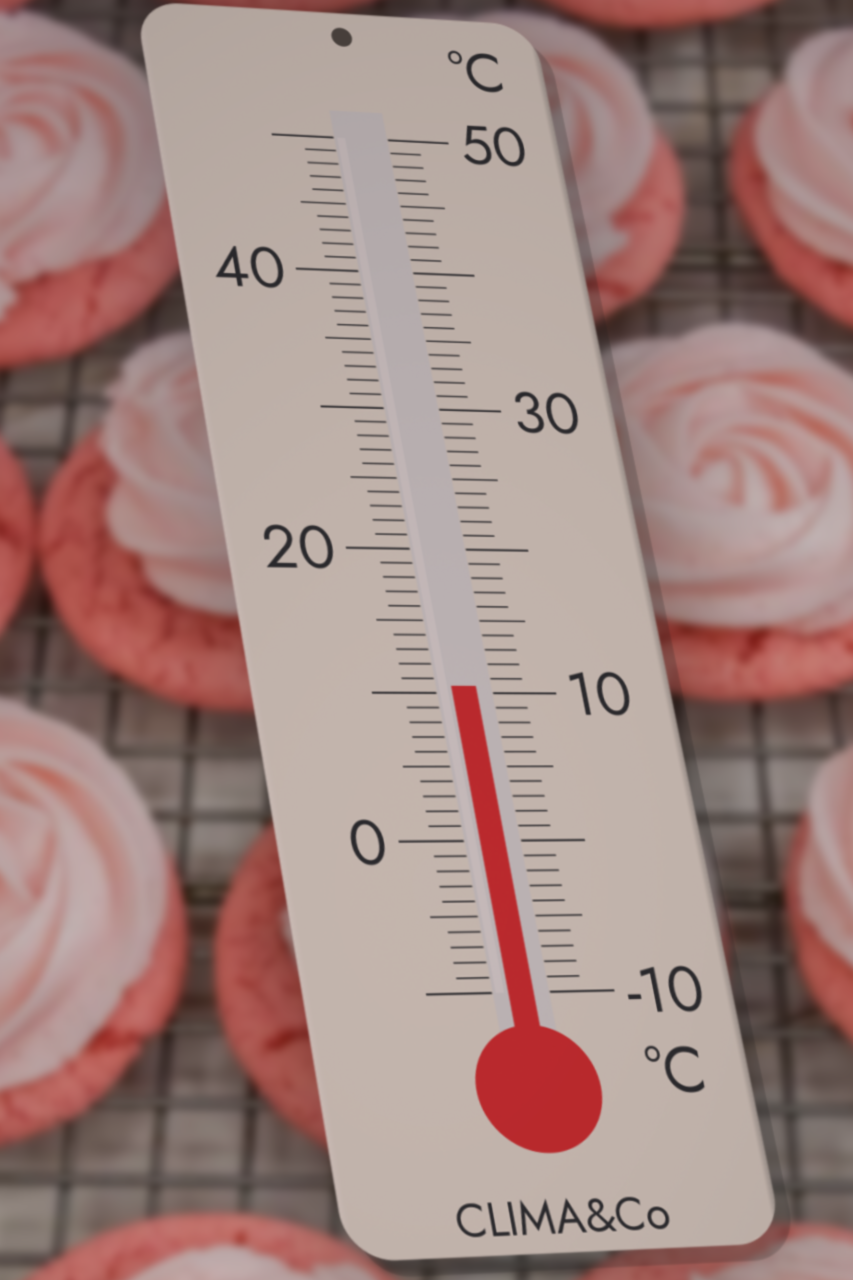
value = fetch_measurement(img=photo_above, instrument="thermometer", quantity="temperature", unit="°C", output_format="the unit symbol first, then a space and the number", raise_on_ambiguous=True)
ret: °C 10.5
